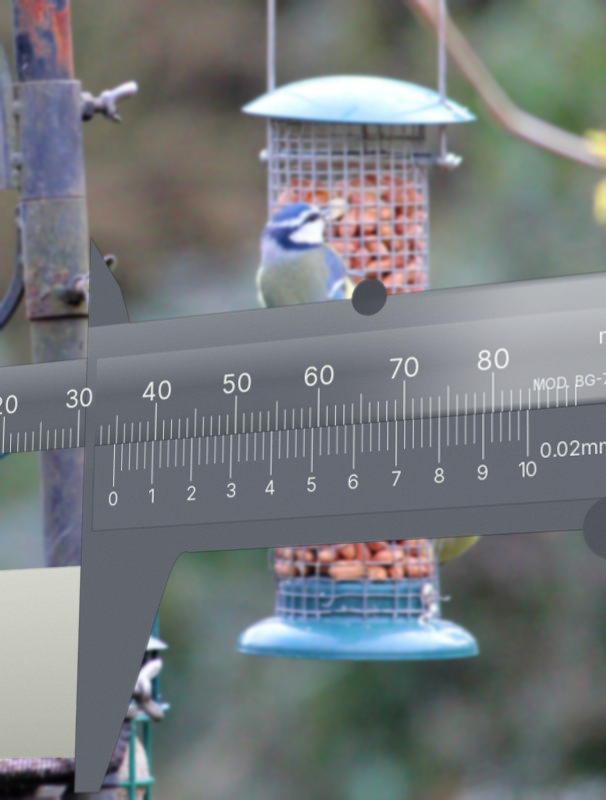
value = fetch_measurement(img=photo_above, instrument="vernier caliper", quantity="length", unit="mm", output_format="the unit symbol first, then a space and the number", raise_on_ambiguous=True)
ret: mm 34.8
